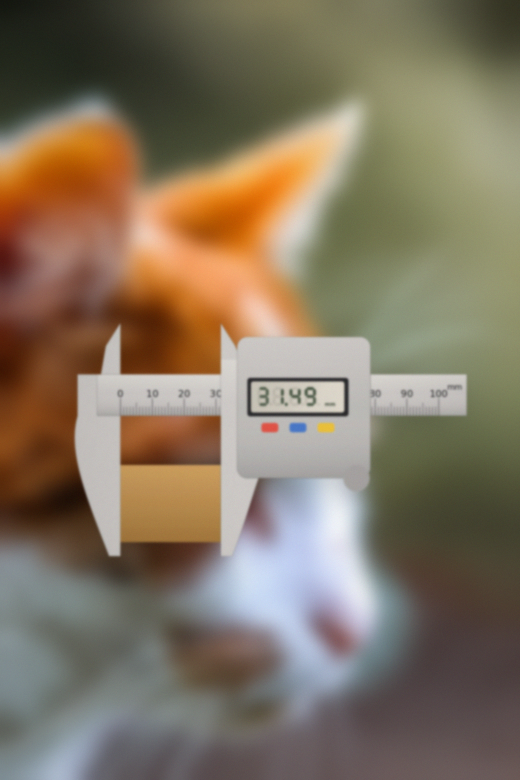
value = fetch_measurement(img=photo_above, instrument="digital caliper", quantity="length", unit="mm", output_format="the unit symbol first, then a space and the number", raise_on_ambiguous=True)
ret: mm 31.49
